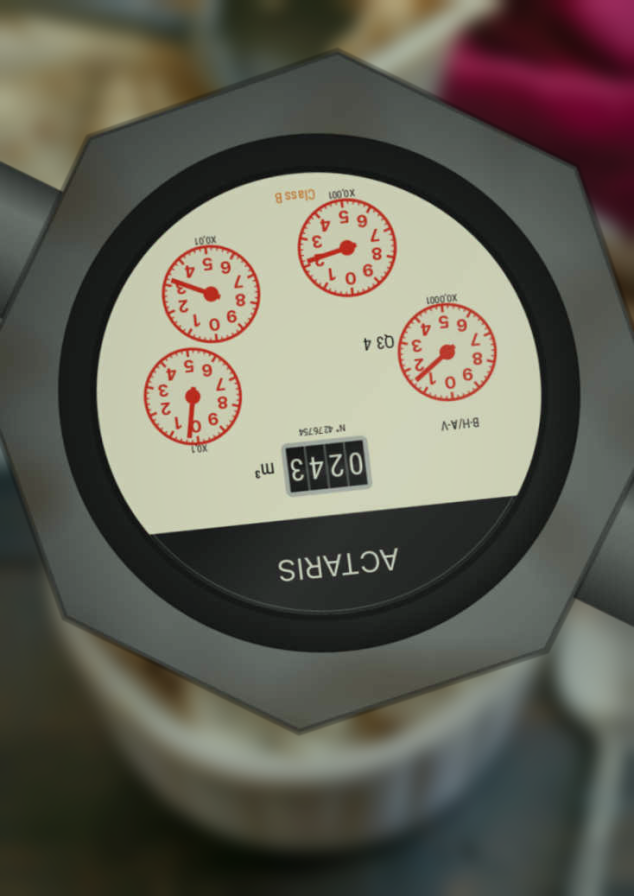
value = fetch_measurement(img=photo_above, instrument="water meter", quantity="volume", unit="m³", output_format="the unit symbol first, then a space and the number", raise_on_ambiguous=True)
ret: m³ 243.0321
